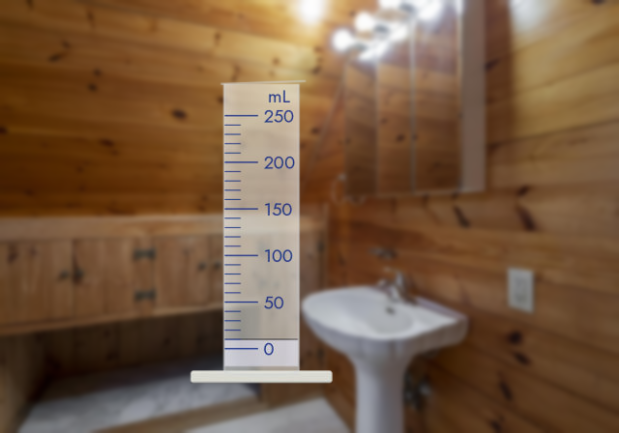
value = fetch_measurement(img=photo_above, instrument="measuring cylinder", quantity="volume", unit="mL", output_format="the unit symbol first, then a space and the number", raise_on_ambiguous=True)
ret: mL 10
